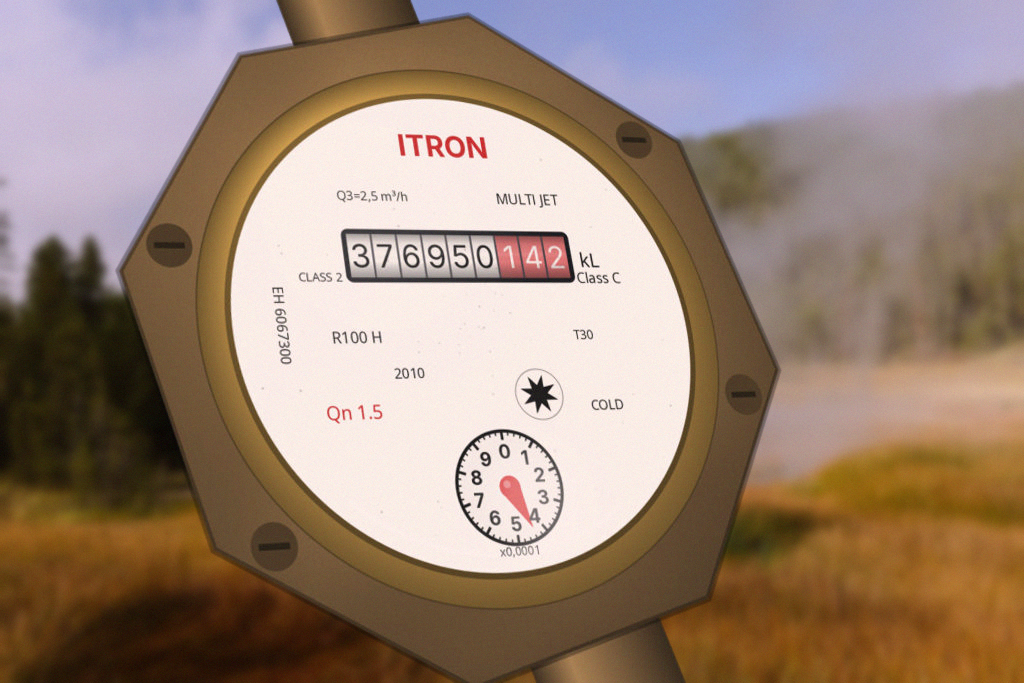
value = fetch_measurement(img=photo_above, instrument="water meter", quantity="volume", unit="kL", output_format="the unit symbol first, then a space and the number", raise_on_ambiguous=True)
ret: kL 376950.1424
